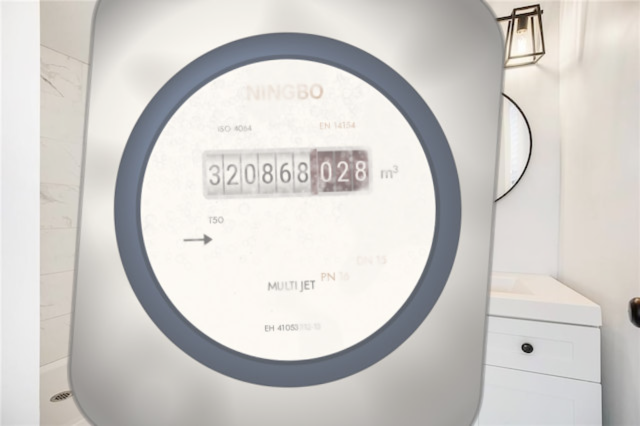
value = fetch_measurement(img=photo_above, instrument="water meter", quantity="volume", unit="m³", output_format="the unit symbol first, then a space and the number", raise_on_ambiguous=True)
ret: m³ 320868.028
